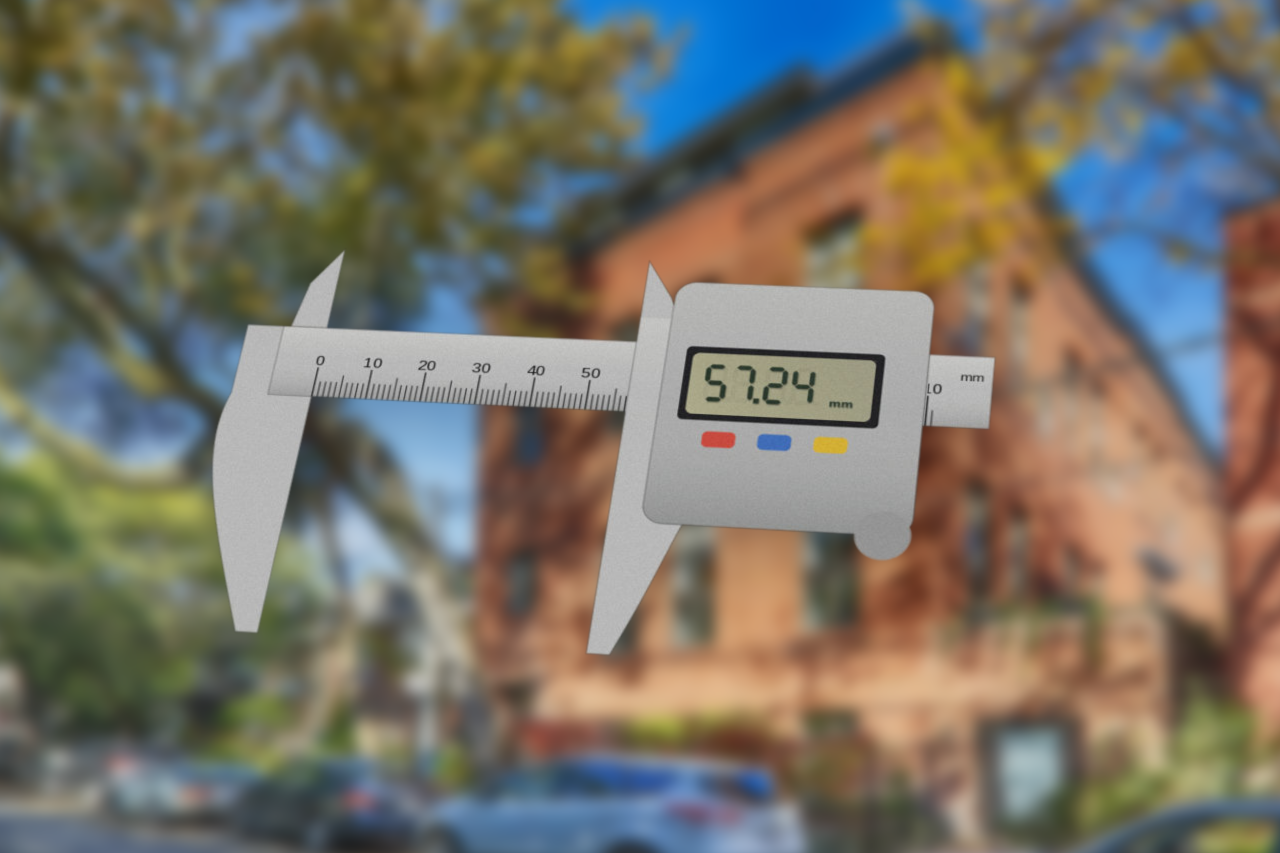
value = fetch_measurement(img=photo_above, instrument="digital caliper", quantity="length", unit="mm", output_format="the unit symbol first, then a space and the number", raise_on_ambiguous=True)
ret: mm 57.24
